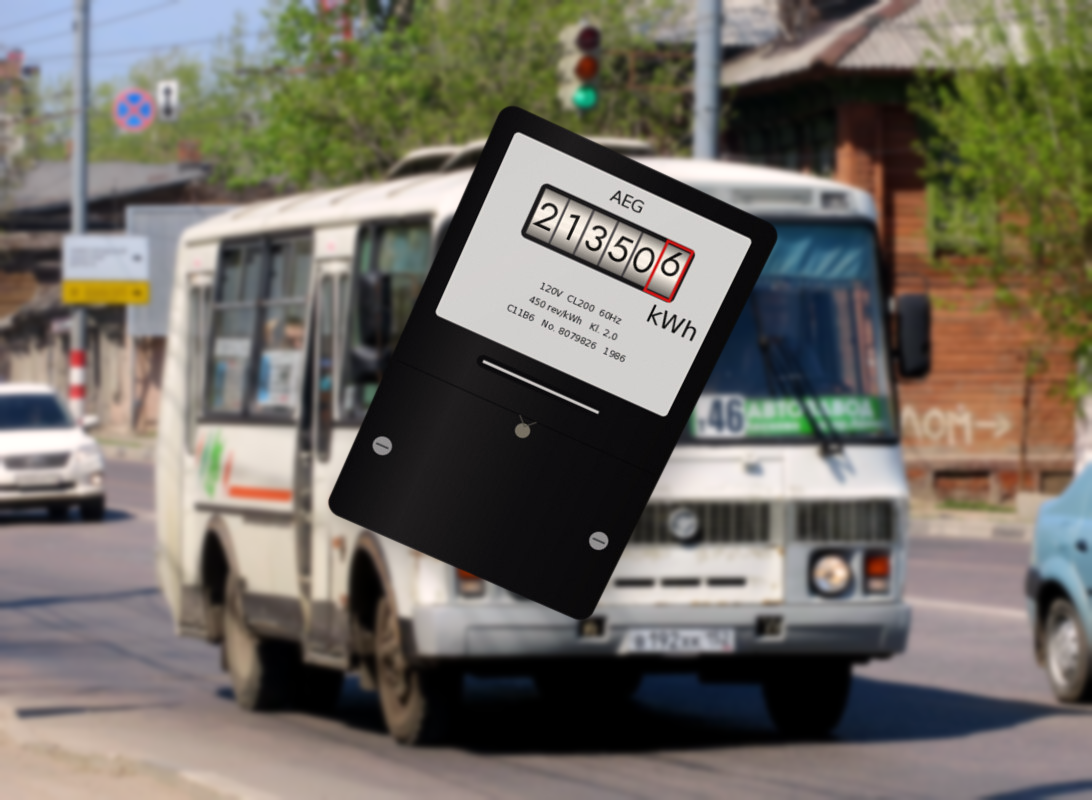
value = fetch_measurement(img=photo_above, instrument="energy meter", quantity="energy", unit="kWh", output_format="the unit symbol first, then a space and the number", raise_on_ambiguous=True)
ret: kWh 21350.6
